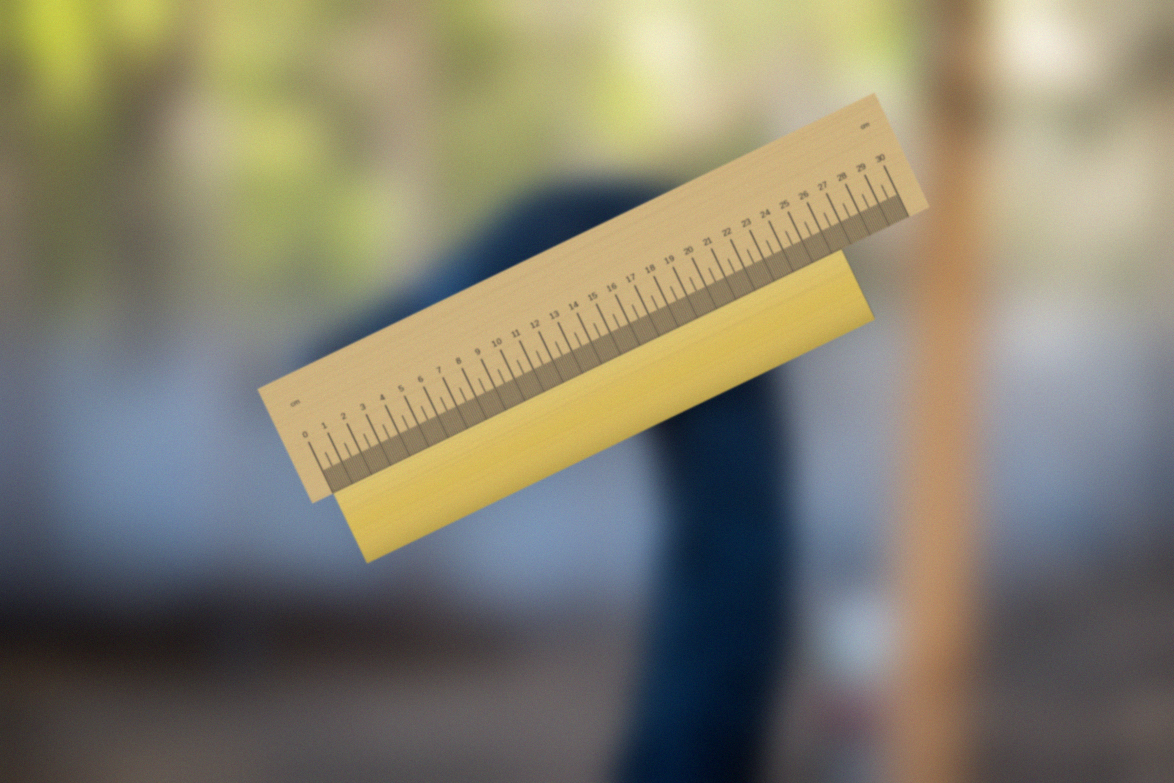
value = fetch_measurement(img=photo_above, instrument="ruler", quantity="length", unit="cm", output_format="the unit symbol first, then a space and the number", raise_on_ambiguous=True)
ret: cm 26.5
